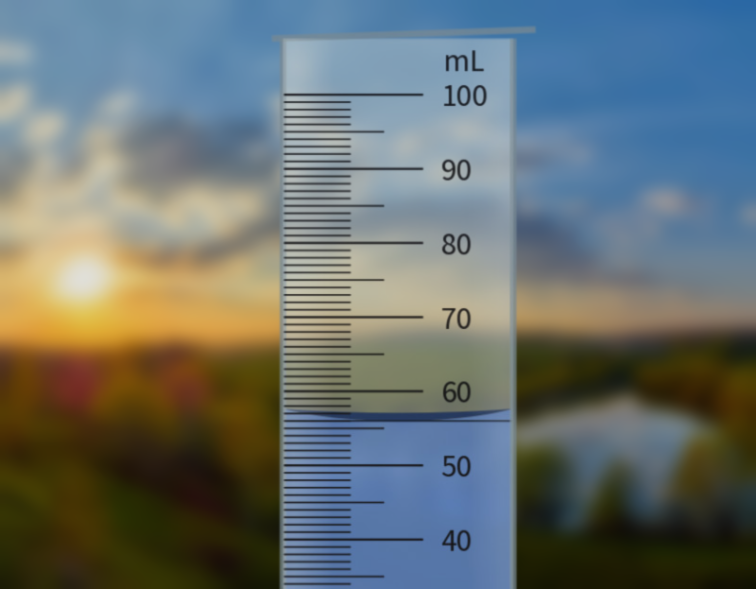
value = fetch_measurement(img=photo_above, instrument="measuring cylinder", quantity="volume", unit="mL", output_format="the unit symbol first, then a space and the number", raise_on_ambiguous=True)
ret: mL 56
